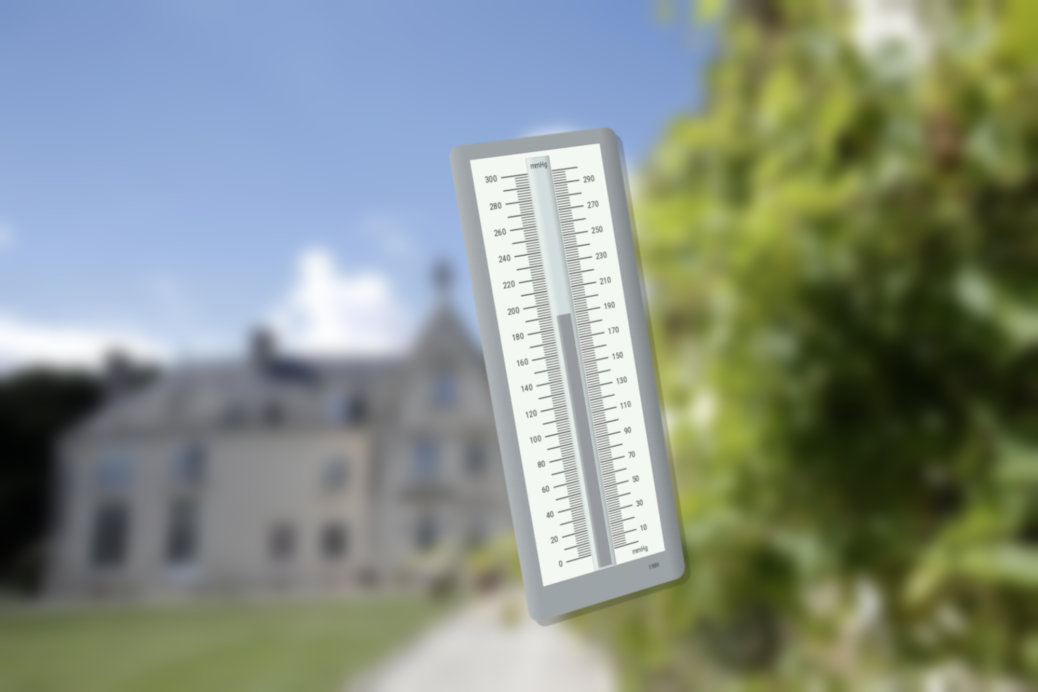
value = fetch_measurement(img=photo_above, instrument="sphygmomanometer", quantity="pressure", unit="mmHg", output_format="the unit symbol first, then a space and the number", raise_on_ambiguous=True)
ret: mmHg 190
